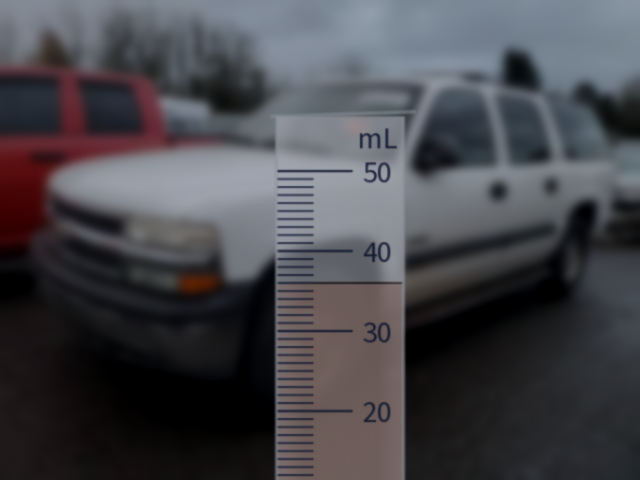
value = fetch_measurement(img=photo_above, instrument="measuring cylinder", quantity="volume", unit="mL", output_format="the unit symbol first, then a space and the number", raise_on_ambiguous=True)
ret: mL 36
